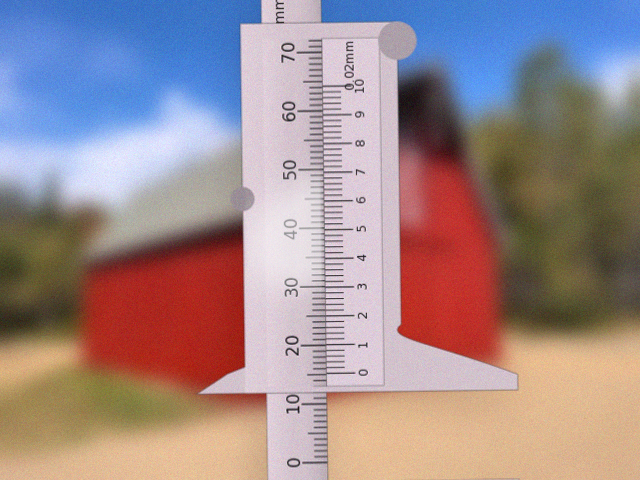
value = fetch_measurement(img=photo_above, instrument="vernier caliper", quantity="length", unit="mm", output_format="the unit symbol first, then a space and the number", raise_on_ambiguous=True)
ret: mm 15.2
